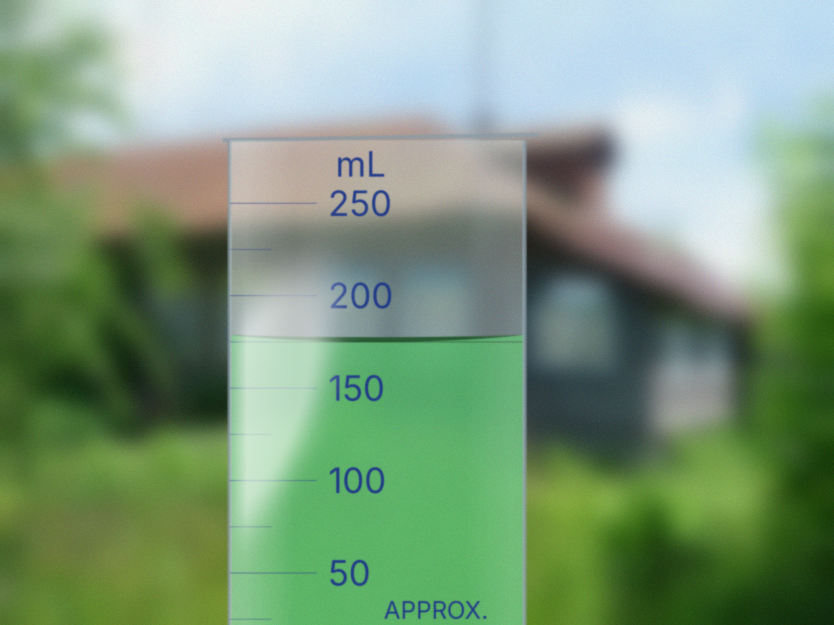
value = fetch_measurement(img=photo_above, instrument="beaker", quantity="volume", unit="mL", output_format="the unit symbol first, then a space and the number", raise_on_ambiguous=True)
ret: mL 175
